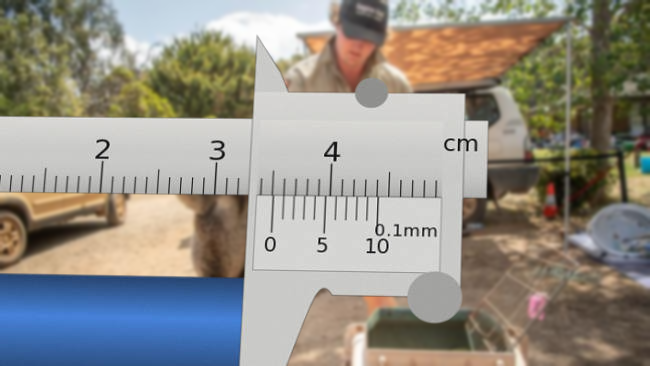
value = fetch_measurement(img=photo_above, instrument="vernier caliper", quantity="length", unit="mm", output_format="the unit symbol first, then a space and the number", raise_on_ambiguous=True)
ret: mm 35.1
